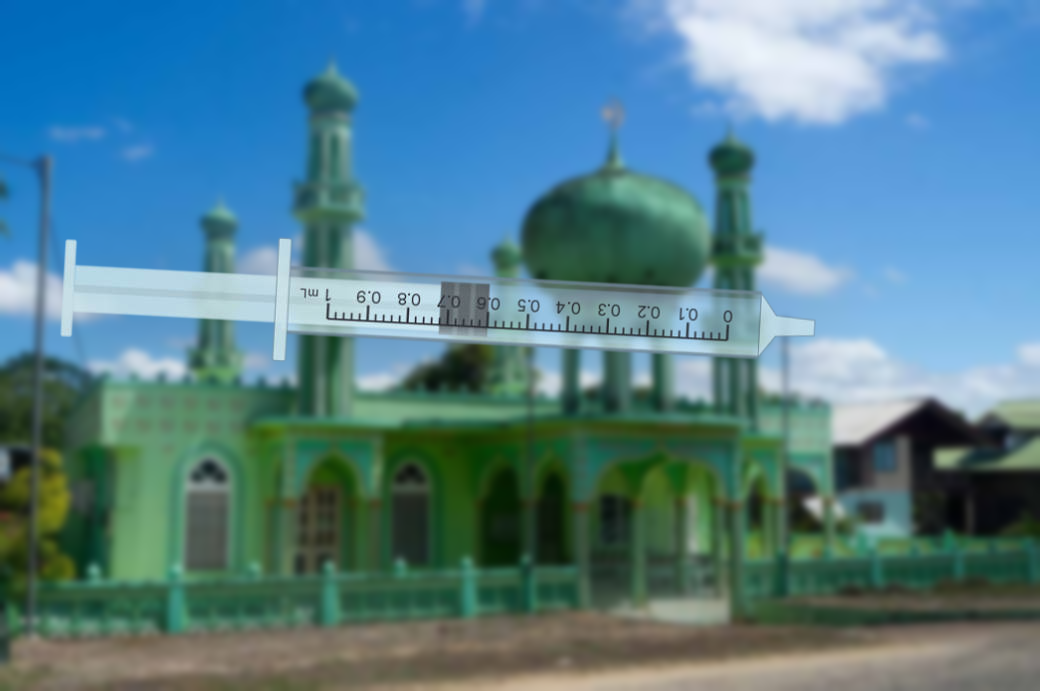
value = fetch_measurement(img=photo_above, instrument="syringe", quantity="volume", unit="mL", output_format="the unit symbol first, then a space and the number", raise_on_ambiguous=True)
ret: mL 0.6
